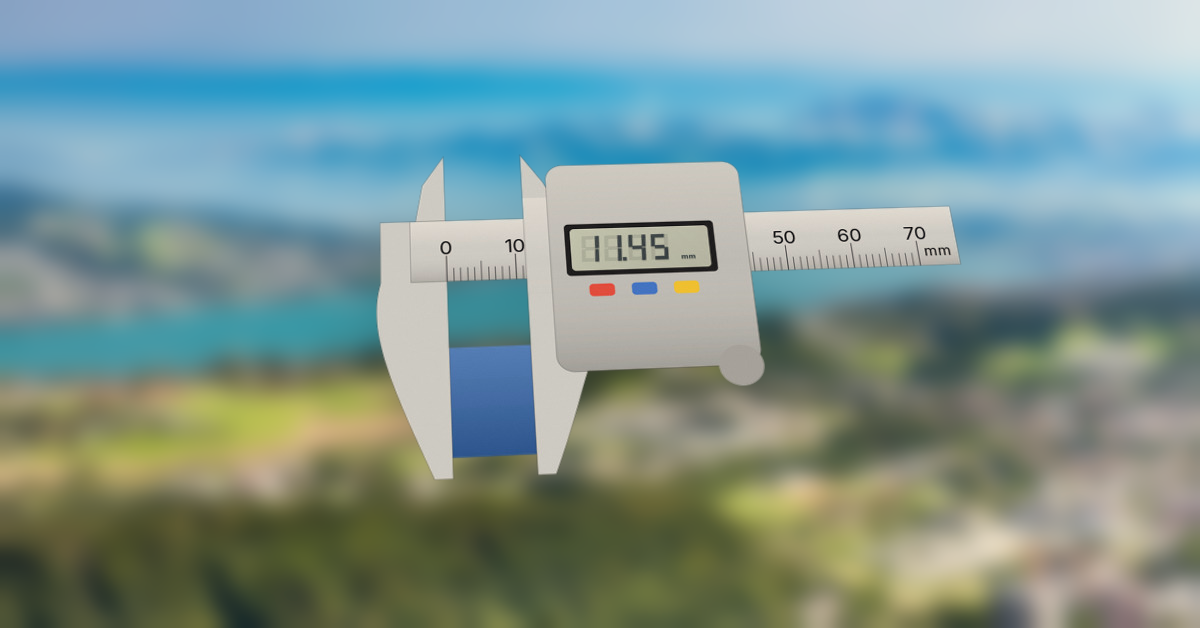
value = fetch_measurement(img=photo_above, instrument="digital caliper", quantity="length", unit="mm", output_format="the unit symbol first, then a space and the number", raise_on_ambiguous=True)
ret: mm 11.45
